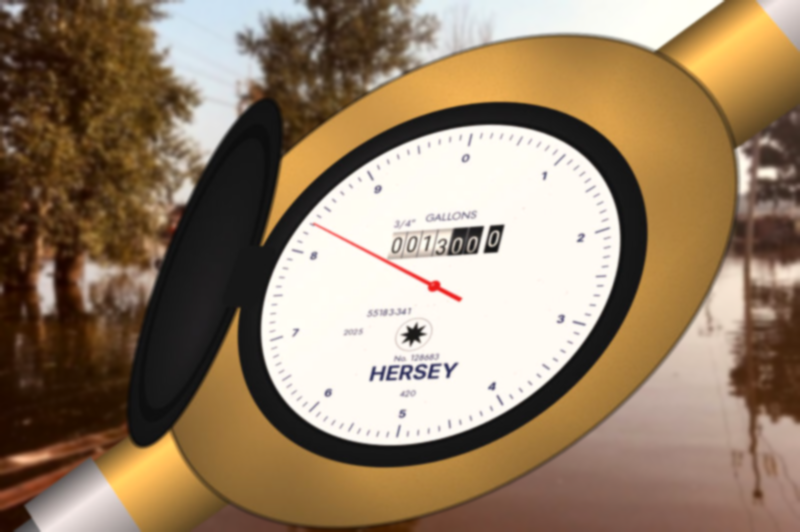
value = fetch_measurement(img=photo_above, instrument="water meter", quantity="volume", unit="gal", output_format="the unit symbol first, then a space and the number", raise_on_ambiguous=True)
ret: gal 12998.3
